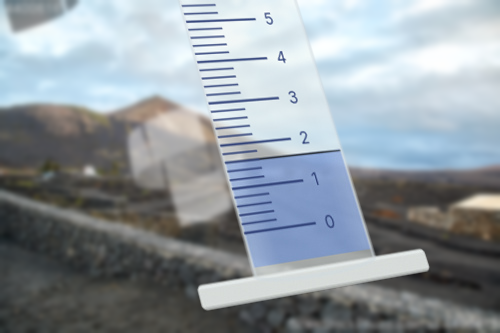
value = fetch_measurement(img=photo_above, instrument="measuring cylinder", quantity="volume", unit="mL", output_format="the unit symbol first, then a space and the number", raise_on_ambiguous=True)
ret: mL 1.6
